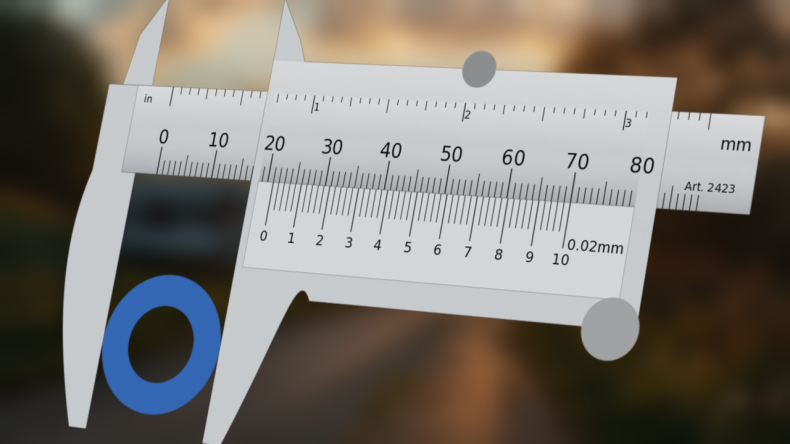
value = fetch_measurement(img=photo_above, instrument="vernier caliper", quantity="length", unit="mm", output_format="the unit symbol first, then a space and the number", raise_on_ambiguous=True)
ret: mm 21.0
